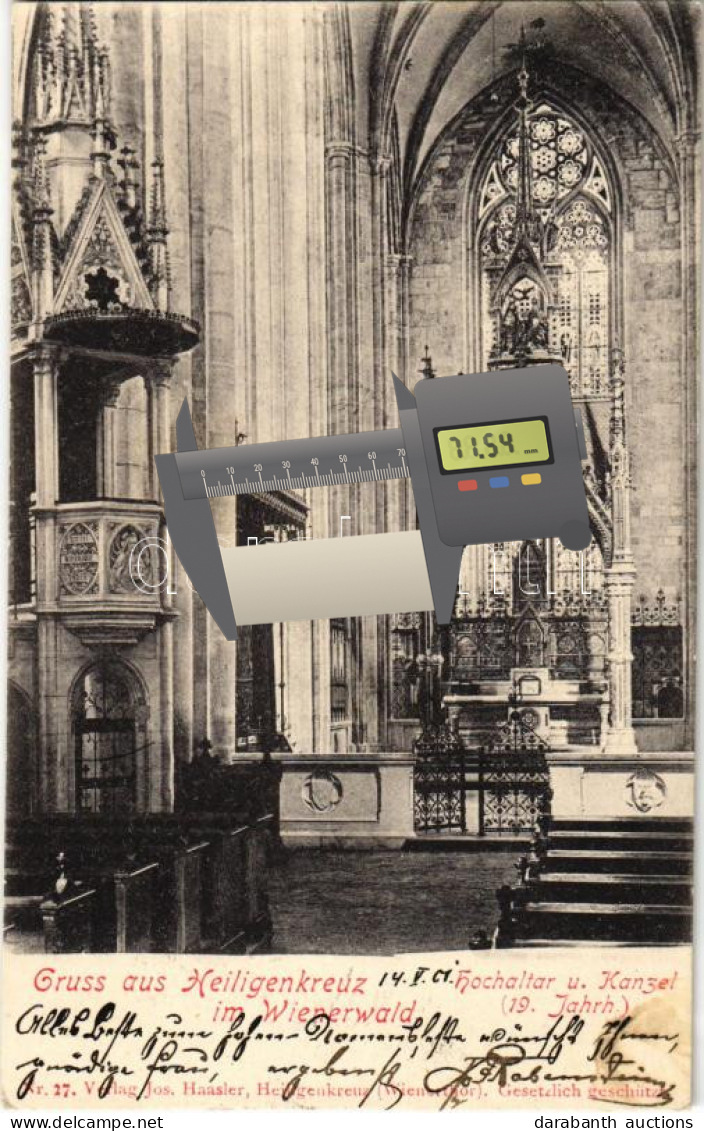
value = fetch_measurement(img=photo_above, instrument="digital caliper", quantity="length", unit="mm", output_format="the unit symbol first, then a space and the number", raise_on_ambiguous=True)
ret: mm 71.54
